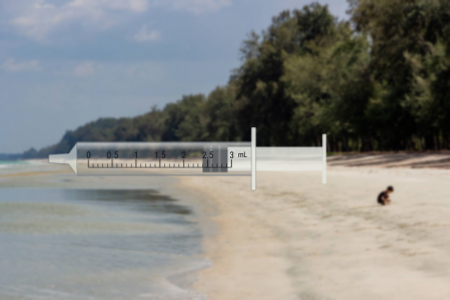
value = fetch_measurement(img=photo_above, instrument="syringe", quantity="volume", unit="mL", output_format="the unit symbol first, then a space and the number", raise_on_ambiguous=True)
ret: mL 2.4
